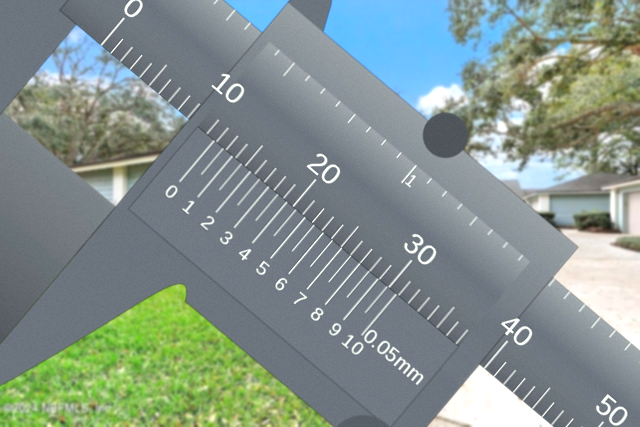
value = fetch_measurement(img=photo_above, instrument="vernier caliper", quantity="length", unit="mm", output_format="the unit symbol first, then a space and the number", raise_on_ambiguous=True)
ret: mm 11.8
